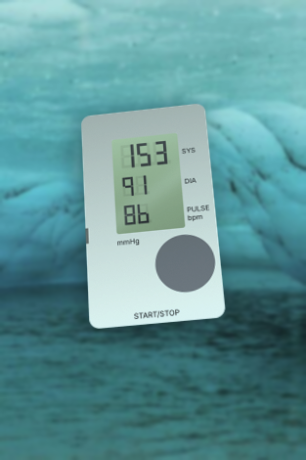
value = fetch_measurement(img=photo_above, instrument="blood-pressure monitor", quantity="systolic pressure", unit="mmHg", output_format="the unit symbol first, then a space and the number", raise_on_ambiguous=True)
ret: mmHg 153
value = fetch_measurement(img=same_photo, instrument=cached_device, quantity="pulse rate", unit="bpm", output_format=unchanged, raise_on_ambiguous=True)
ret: bpm 86
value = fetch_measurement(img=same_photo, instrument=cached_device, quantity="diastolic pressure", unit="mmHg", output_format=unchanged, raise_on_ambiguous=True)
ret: mmHg 91
